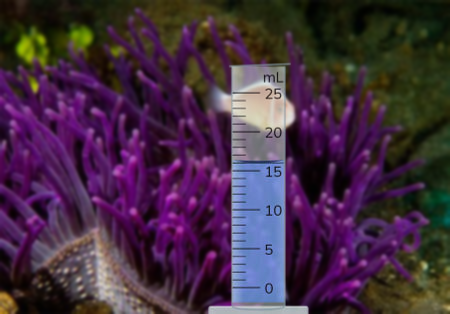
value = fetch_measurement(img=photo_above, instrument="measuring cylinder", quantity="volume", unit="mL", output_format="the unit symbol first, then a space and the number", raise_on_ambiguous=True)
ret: mL 16
